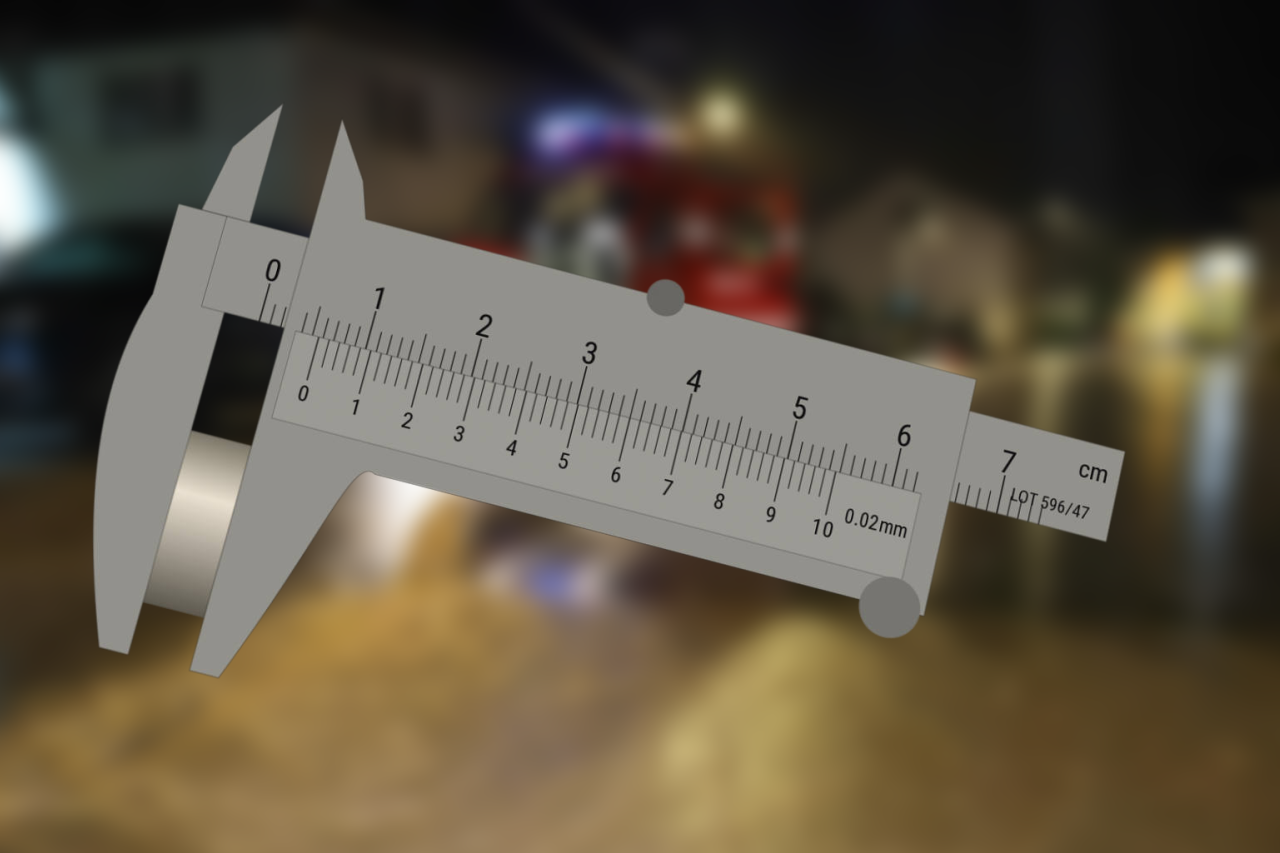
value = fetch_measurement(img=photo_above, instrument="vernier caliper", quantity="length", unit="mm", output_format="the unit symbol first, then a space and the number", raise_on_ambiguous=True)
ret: mm 5.6
